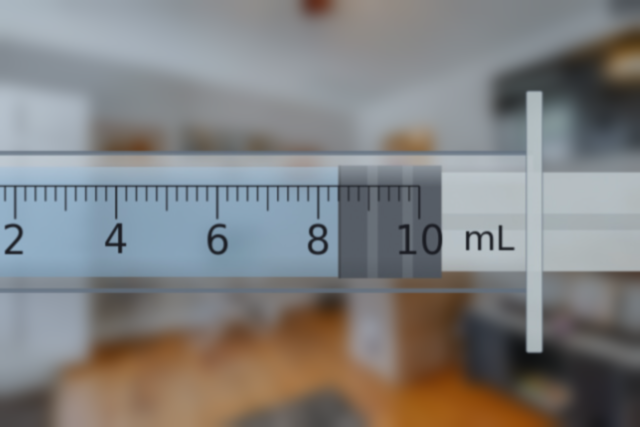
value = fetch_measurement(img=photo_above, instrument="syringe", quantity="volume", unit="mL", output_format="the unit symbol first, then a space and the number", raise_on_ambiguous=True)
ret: mL 8.4
